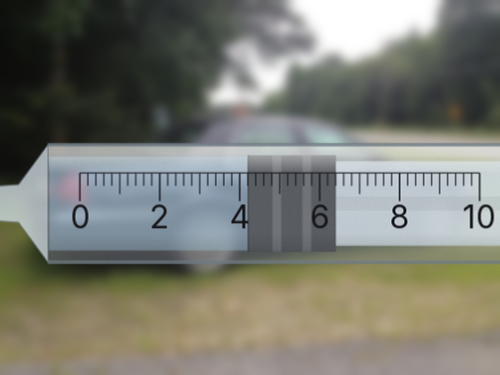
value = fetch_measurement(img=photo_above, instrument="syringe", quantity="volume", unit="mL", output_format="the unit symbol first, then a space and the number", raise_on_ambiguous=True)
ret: mL 4.2
